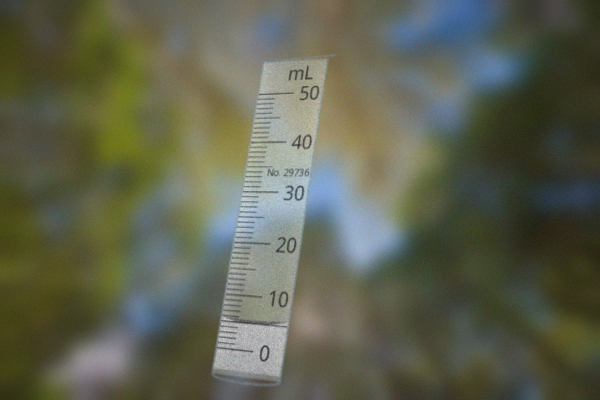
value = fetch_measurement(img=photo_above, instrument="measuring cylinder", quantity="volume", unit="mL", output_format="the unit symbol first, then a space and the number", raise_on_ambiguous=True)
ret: mL 5
